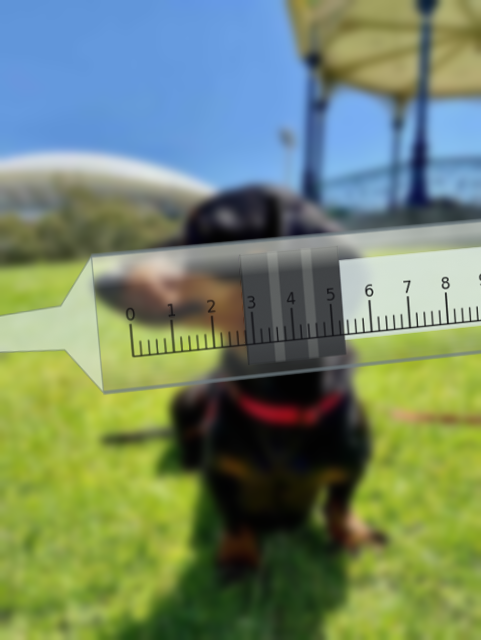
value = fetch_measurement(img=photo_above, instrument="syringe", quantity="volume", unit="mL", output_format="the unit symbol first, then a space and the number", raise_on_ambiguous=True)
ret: mL 2.8
